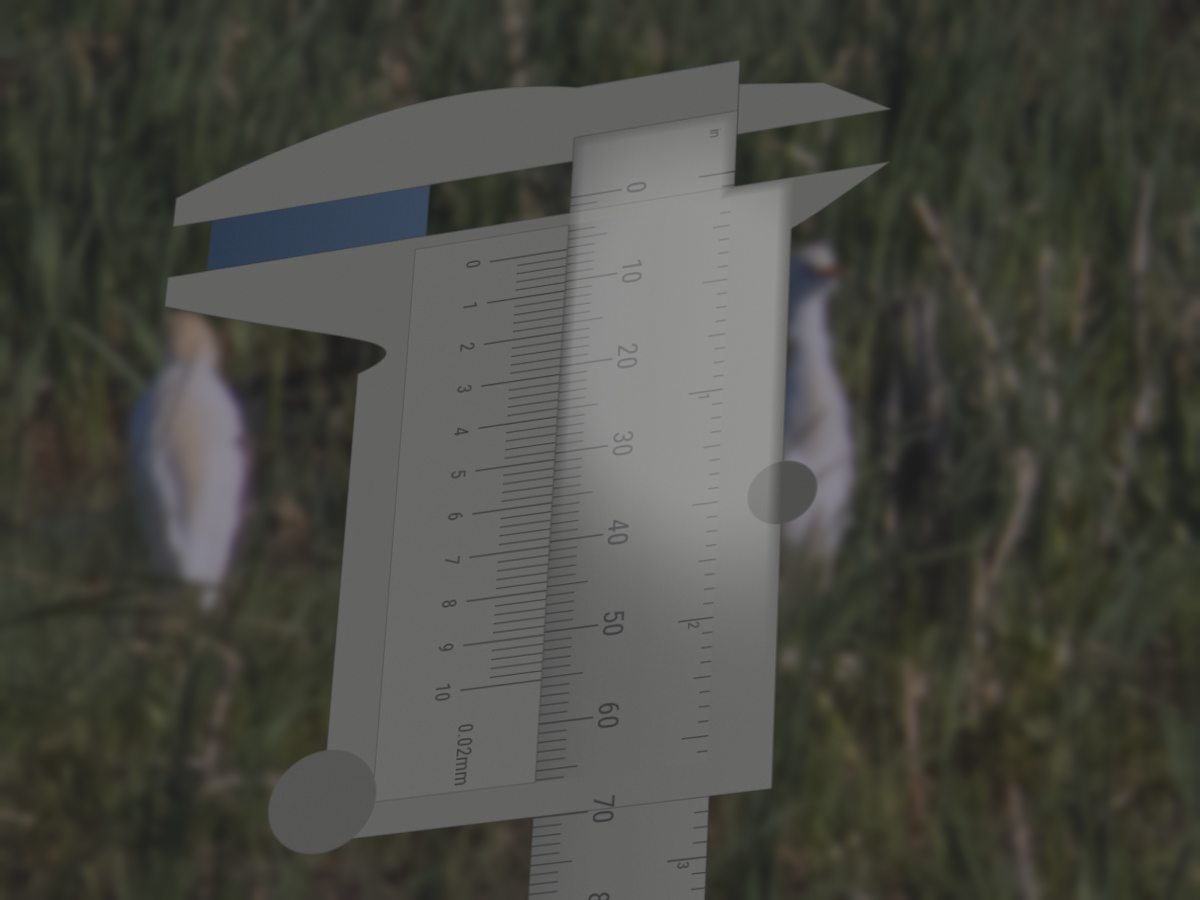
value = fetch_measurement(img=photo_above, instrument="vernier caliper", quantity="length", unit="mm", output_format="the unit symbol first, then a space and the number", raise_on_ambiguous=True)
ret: mm 6.2
